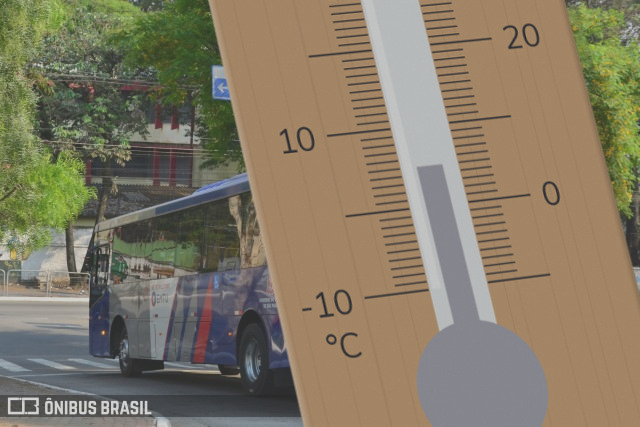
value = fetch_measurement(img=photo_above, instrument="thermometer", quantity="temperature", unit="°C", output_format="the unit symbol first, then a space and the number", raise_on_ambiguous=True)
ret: °C 5
